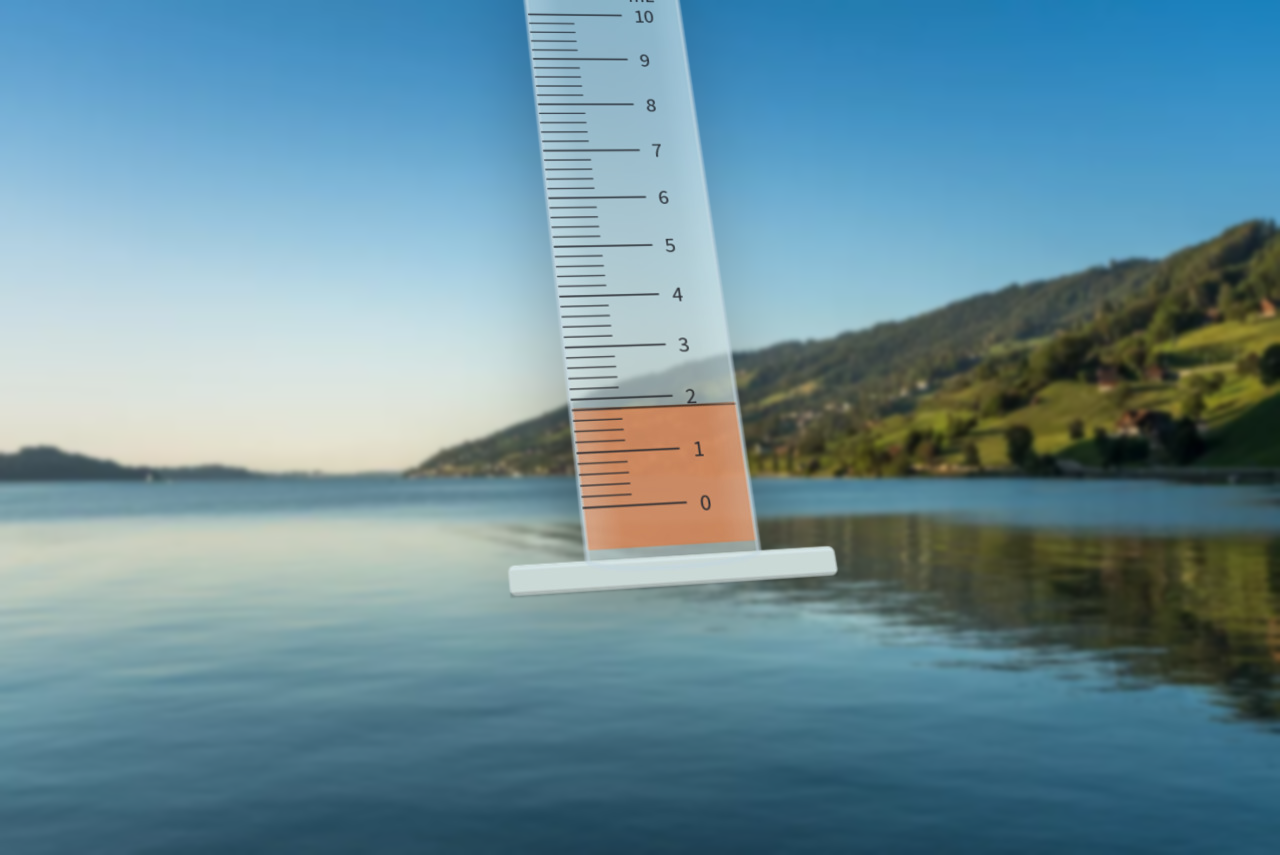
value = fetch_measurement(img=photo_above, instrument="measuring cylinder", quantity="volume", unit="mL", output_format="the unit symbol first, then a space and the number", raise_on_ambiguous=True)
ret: mL 1.8
